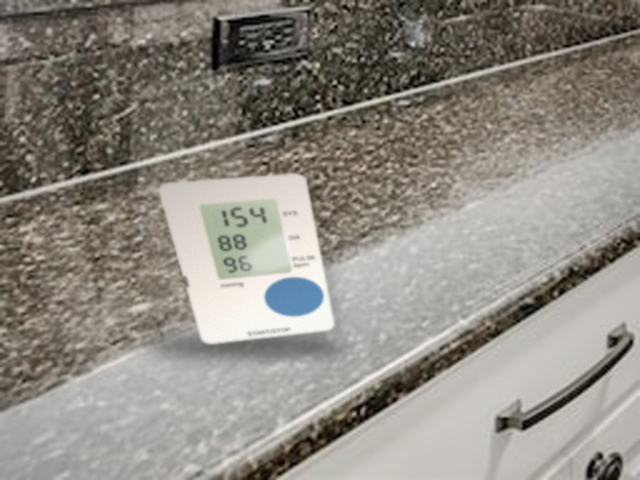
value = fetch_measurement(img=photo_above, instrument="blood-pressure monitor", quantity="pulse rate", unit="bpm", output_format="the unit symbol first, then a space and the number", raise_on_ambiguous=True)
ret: bpm 96
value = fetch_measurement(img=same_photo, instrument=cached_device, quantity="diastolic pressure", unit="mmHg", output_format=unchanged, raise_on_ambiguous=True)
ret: mmHg 88
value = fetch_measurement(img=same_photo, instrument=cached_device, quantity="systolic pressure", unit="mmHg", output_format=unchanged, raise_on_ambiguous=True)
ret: mmHg 154
